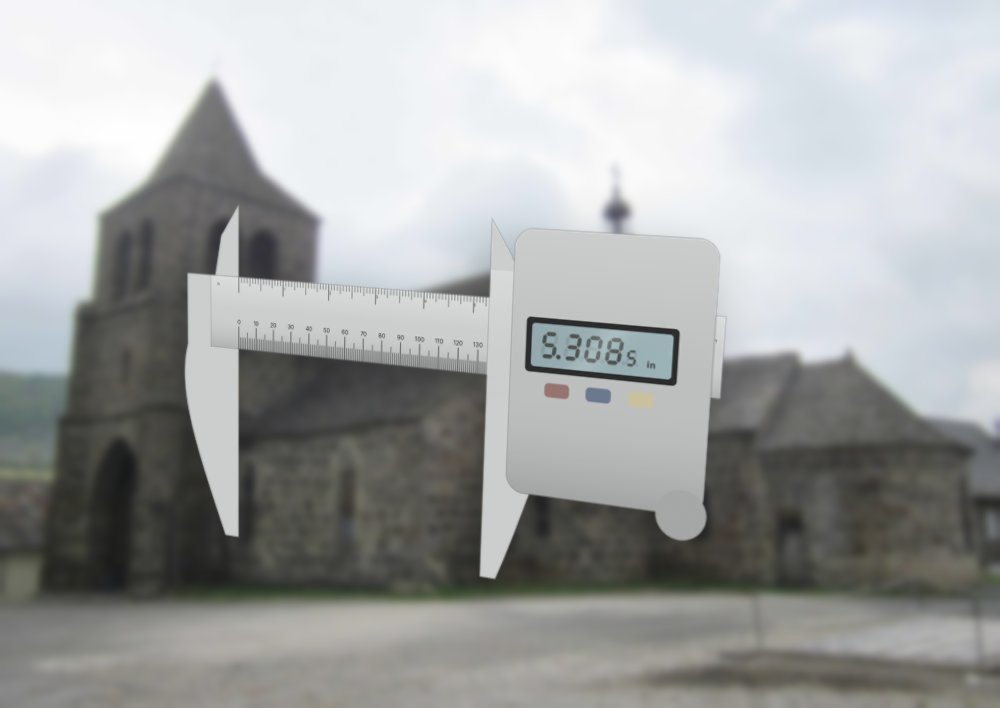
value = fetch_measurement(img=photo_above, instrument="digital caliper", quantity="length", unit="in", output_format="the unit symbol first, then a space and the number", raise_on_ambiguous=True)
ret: in 5.3085
